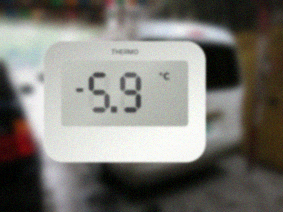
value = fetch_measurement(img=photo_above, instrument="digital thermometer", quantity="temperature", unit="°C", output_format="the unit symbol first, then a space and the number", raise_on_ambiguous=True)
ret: °C -5.9
